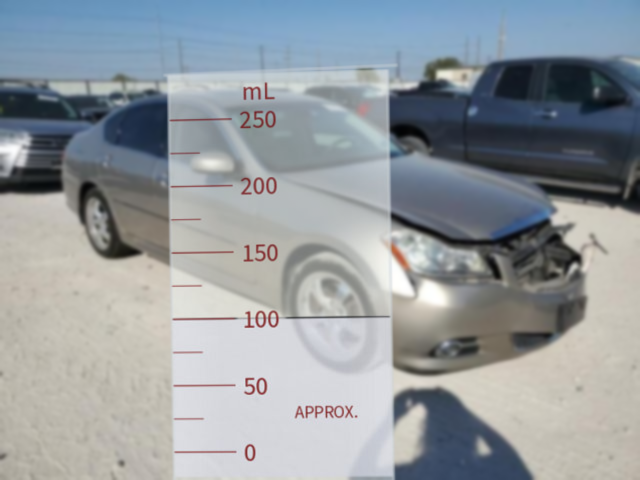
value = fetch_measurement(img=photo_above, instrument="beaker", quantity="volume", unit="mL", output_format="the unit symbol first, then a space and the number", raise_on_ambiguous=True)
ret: mL 100
